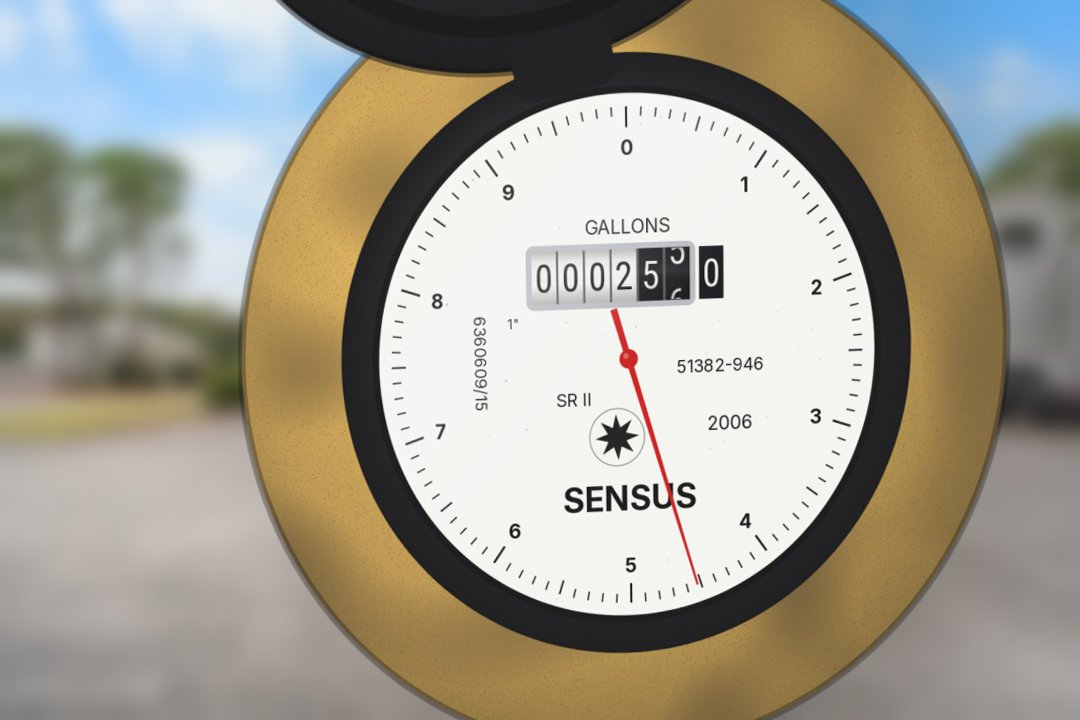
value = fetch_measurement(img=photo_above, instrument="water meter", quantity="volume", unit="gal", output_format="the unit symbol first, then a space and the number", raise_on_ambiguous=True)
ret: gal 2554.5
